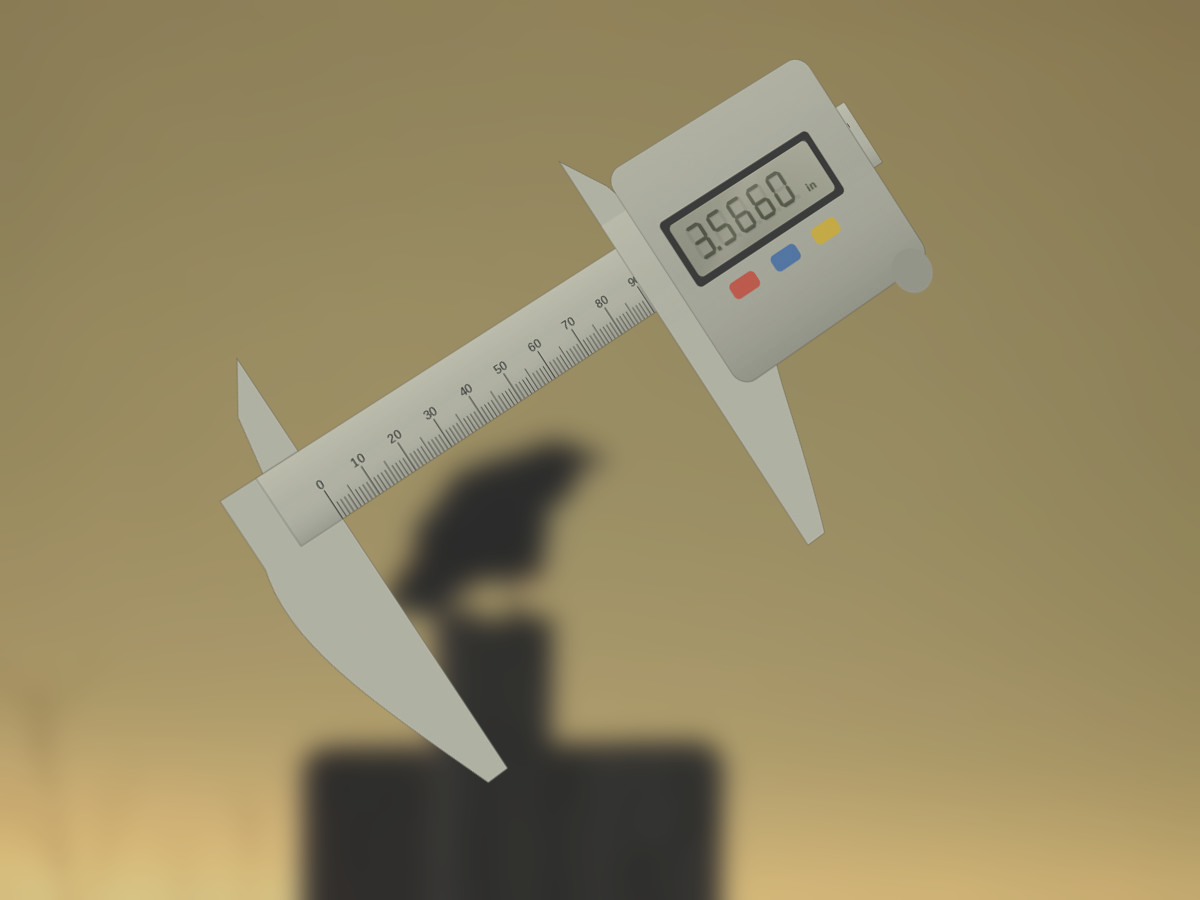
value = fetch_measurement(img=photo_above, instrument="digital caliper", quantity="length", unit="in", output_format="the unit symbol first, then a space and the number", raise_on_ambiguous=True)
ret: in 3.5660
